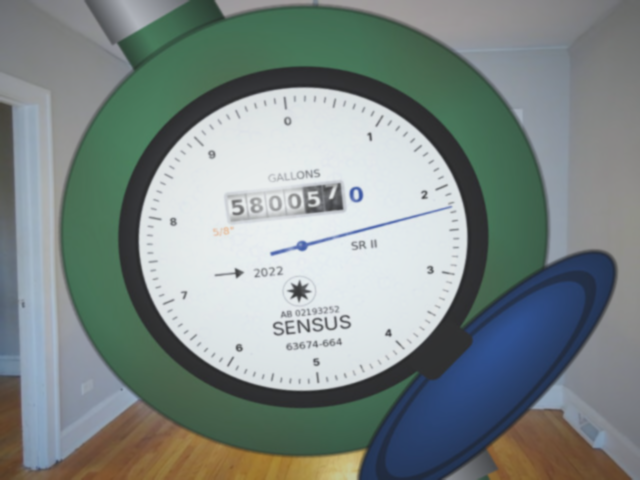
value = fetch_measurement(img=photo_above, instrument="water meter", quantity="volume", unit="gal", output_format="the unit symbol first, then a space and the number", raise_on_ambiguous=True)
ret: gal 5800572.2
